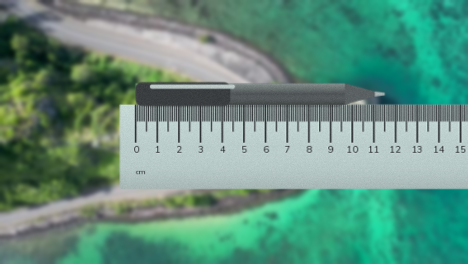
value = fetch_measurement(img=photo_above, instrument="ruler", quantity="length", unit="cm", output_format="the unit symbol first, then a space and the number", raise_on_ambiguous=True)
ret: cm 11.5
